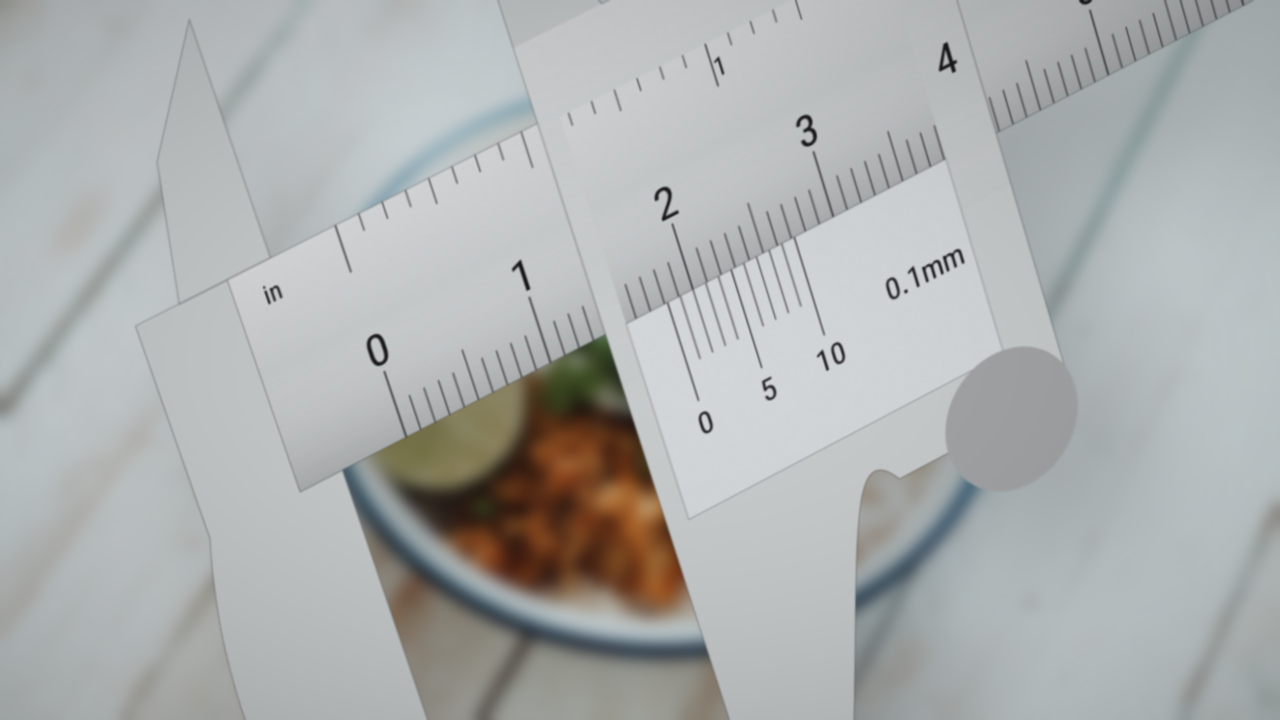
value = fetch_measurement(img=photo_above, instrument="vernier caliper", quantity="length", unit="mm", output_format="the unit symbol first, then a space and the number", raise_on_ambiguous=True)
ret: mm 18.2
